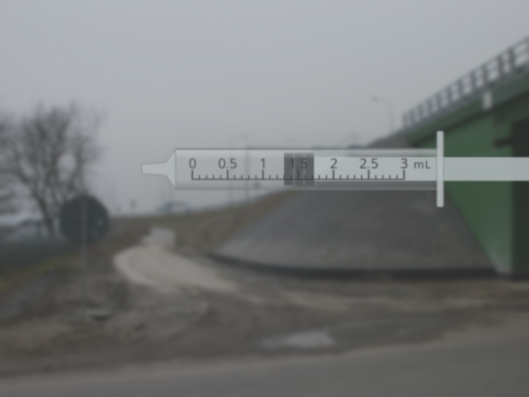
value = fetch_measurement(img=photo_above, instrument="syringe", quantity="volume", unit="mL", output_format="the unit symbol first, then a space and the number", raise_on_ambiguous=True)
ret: mL 1.3
